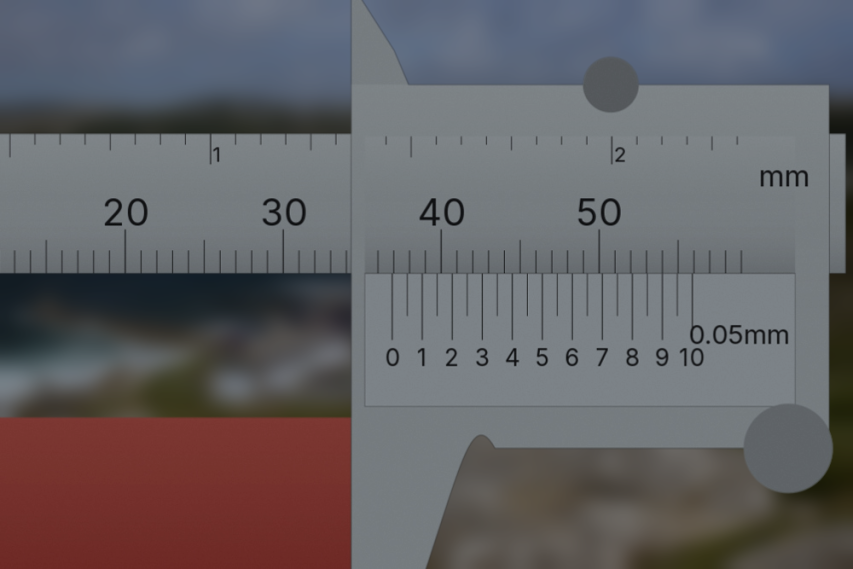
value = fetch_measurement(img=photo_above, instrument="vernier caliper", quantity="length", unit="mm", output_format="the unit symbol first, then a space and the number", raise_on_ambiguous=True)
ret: mm 36.9
